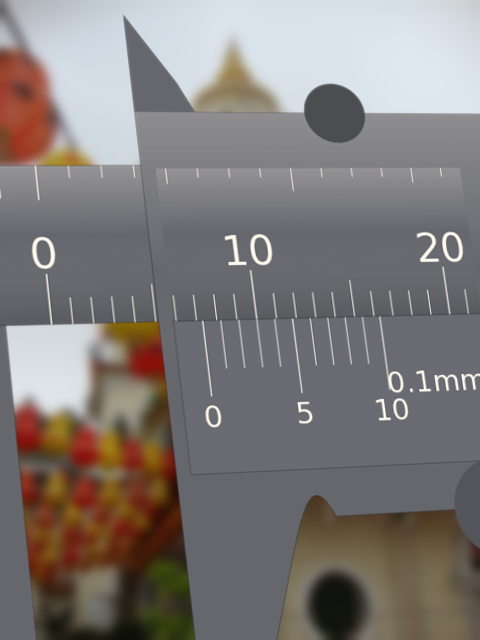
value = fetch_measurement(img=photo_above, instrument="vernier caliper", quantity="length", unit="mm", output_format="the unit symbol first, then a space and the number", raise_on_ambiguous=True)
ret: mm 7.3
